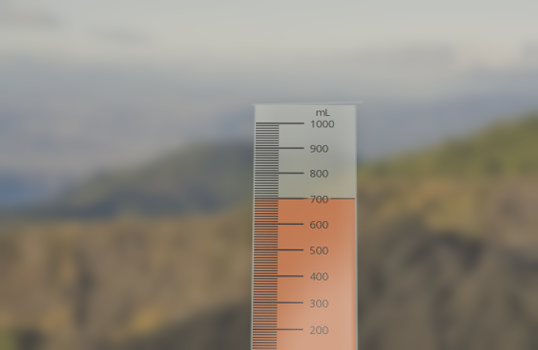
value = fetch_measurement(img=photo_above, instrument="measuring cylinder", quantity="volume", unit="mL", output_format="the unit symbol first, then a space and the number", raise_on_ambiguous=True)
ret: mL 700
